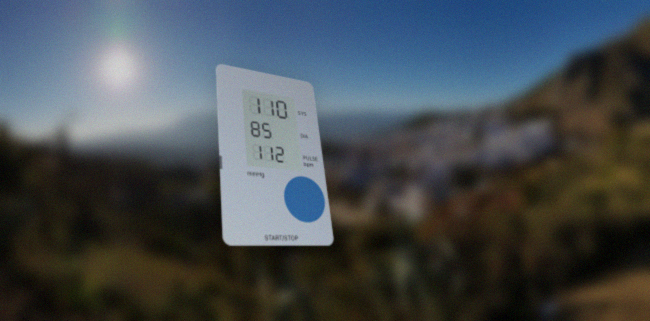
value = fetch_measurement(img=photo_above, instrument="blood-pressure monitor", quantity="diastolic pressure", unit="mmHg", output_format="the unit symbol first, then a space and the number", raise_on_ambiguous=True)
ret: mmHg 85
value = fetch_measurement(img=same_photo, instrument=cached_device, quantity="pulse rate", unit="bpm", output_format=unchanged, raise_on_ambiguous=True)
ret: bpm 112
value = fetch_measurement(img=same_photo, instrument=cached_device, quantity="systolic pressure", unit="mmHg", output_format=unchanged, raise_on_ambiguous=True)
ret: mmHg 110
